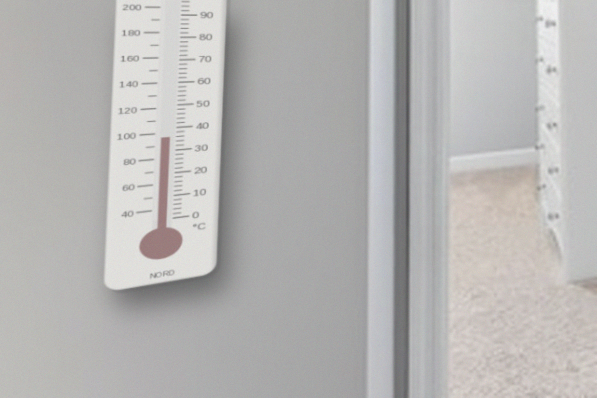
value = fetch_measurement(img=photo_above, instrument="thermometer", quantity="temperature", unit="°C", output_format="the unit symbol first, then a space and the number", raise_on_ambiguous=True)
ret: °C 36
